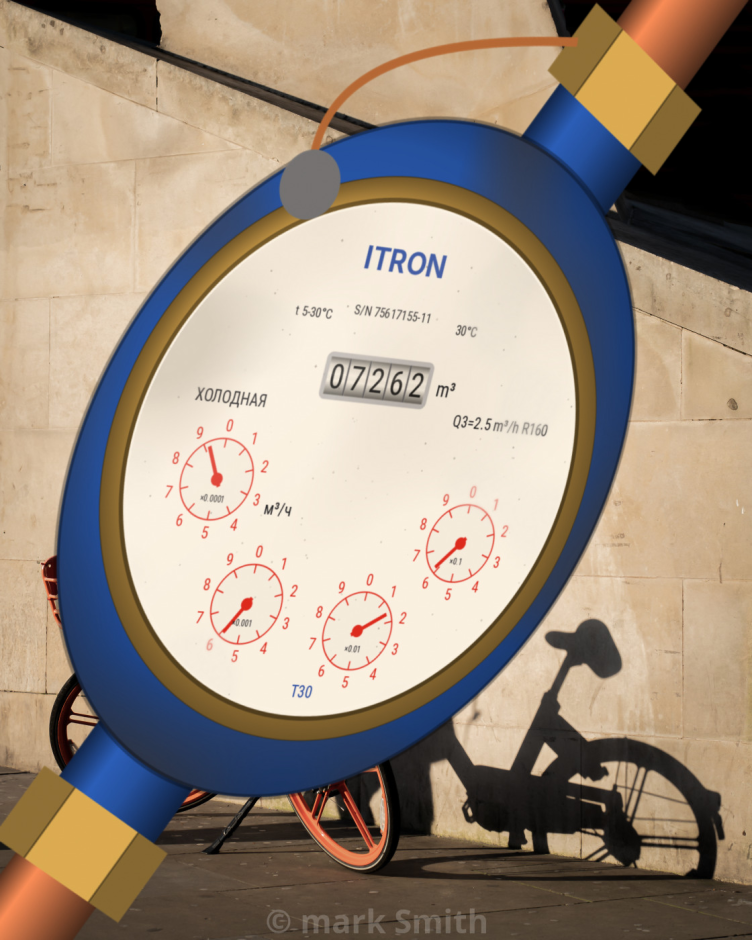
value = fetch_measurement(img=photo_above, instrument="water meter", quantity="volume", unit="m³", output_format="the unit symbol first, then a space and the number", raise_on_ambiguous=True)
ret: m³ 7262.6159
